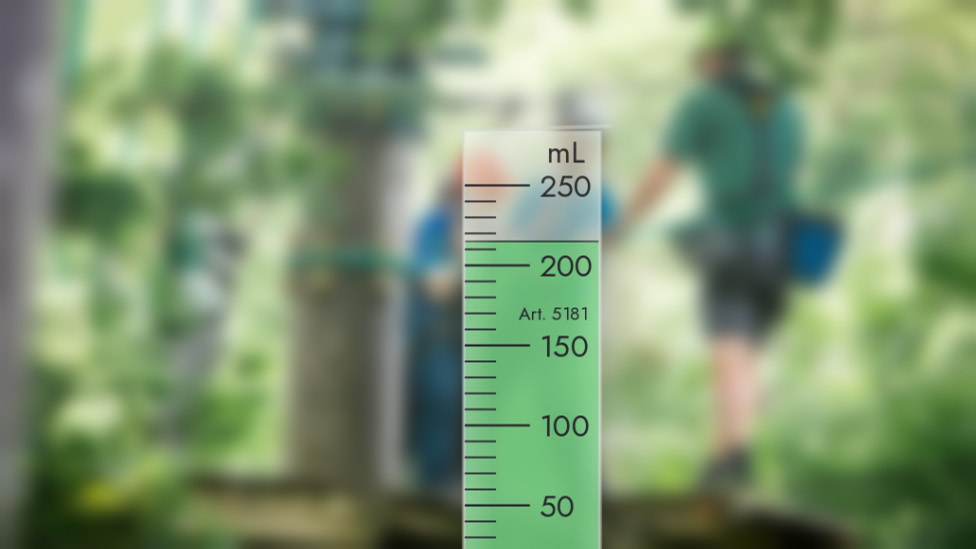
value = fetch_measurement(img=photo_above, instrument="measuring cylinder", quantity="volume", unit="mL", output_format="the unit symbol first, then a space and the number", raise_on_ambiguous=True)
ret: mL 215
